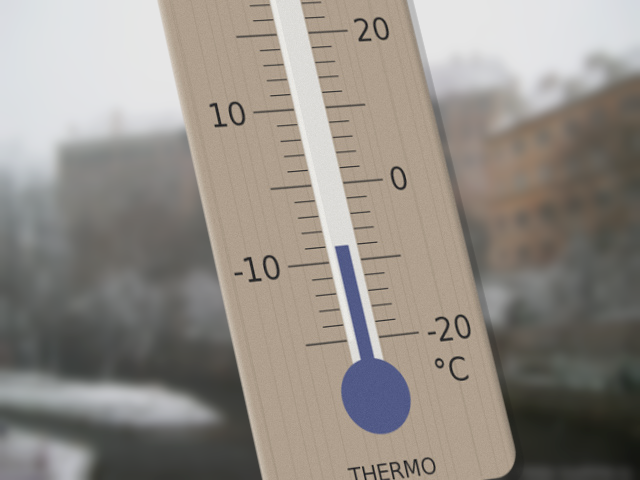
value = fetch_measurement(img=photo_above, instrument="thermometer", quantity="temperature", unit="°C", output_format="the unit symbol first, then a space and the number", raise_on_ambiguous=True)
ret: °C -8
